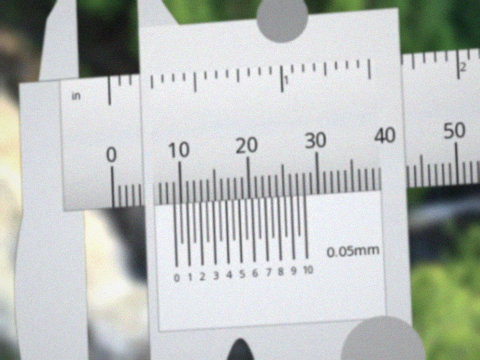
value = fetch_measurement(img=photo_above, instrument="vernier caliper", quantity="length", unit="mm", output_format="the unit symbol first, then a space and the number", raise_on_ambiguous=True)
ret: mm 9.0
